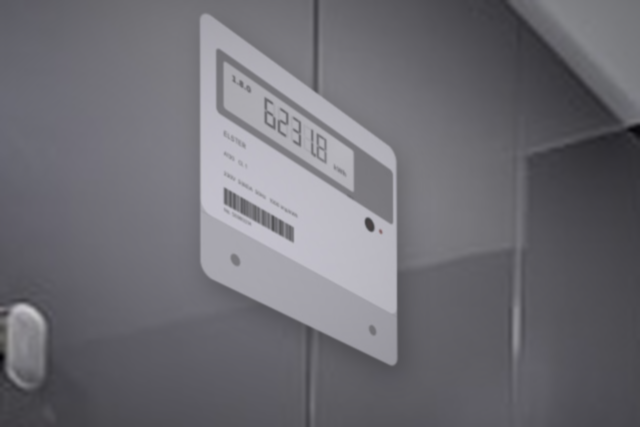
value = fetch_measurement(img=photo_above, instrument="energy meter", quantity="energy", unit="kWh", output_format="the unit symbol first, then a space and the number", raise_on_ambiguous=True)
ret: kWh 6231.8
